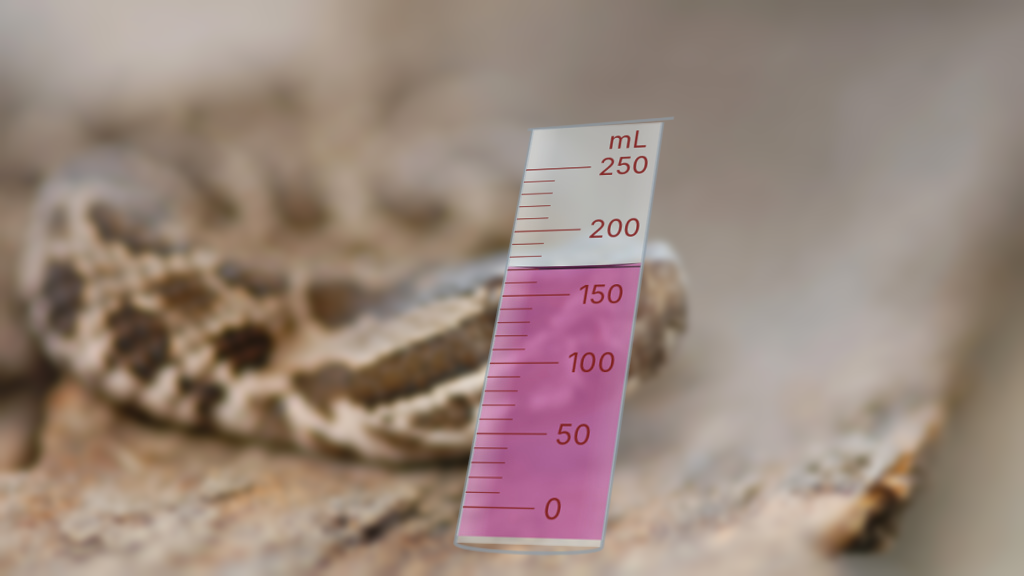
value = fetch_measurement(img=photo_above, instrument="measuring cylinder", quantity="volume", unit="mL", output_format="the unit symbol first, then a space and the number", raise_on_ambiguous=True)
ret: mL 170
